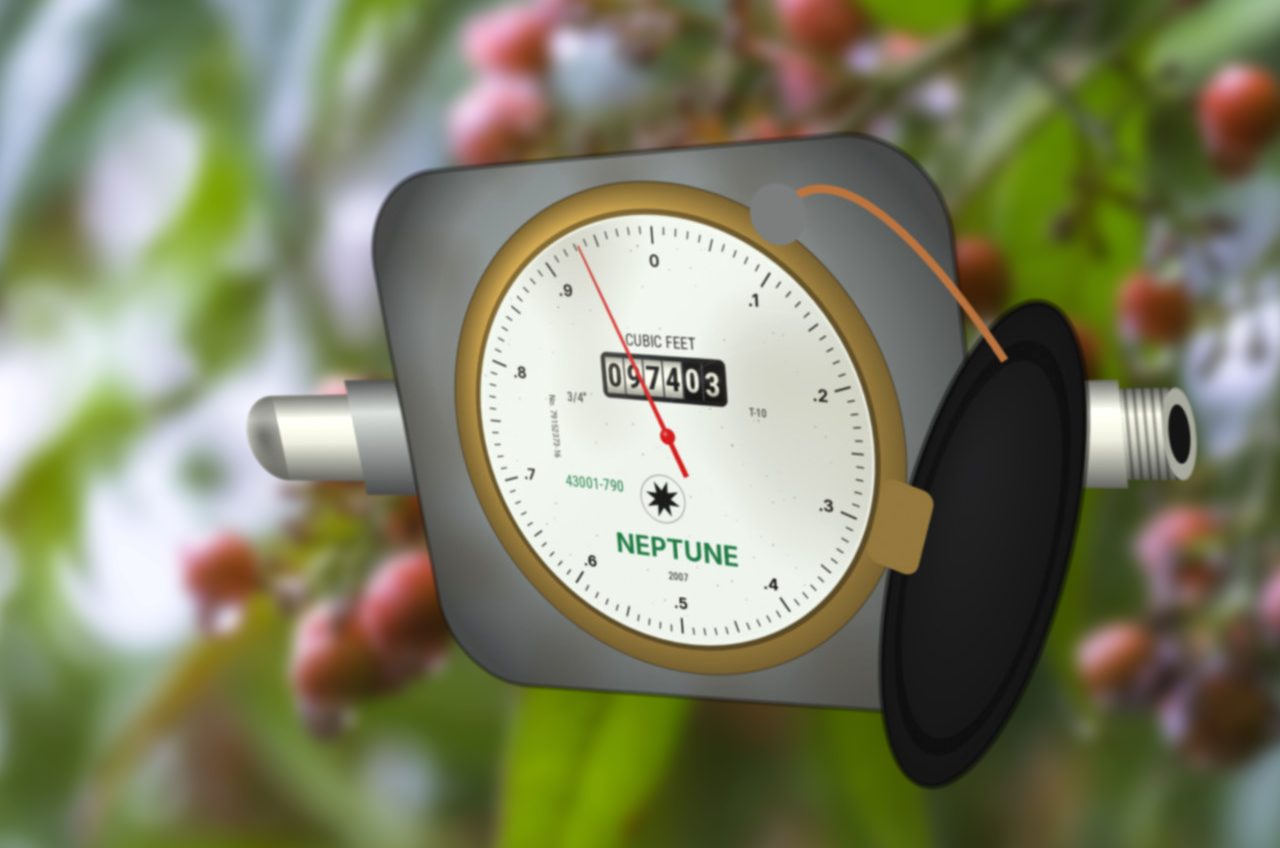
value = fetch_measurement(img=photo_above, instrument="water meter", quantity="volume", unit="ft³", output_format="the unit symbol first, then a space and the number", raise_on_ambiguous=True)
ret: ft³ 97402.93
